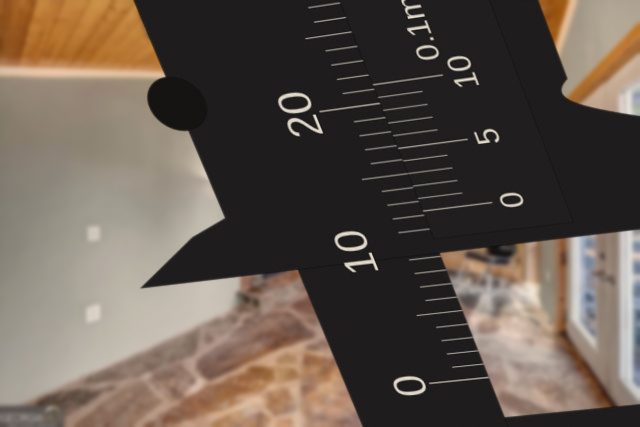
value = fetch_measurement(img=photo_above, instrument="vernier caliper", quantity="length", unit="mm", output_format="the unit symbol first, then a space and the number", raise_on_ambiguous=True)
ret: mm 12.3
